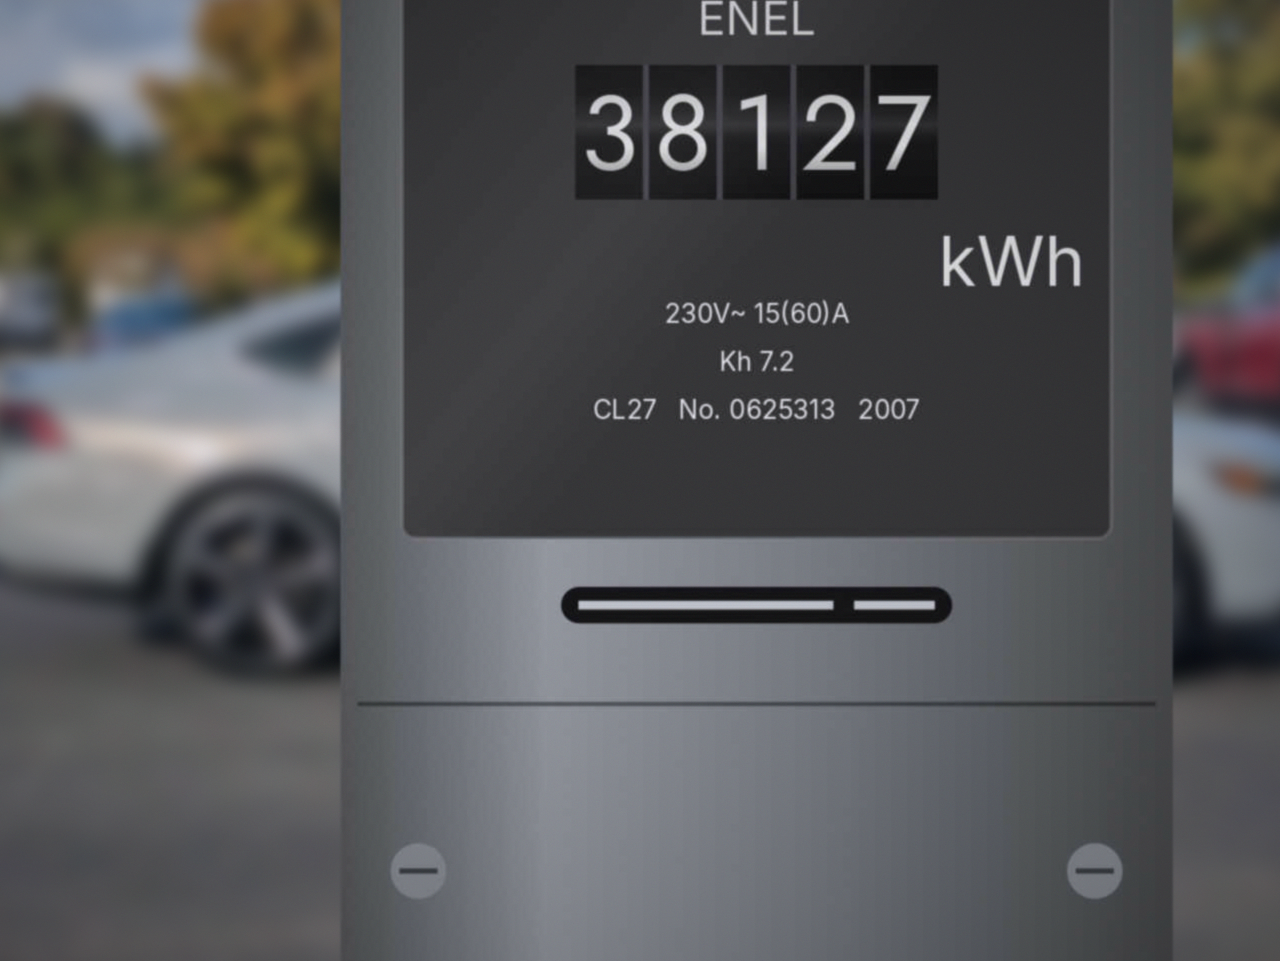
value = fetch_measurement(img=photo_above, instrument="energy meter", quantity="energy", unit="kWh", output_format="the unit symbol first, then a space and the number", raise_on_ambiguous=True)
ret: kWh 38127
